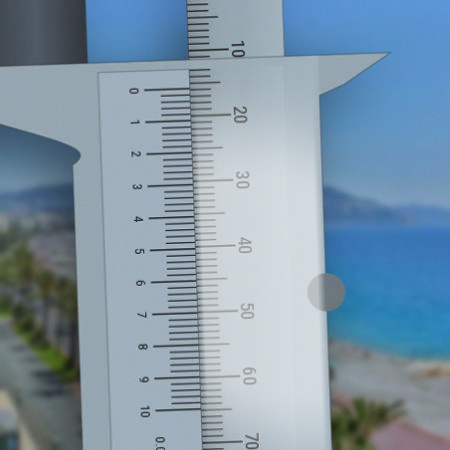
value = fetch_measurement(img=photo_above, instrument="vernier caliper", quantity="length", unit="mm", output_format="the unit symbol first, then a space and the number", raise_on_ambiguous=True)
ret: mm 15.8
